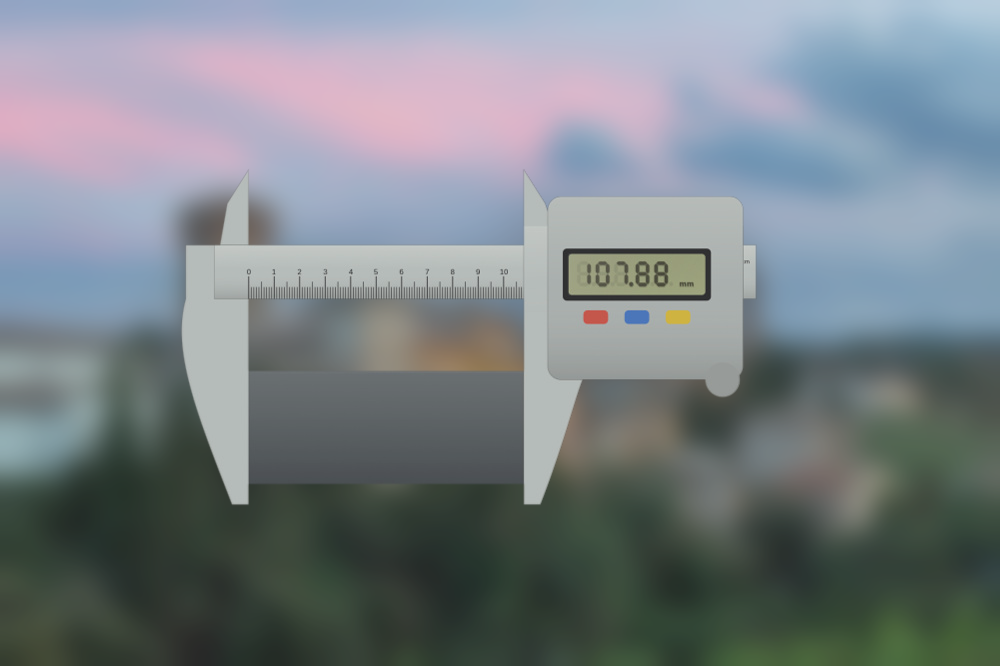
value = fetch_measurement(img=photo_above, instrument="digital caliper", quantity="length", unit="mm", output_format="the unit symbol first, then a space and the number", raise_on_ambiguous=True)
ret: mm 107.88
